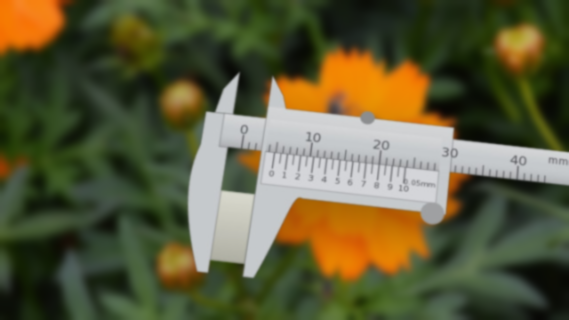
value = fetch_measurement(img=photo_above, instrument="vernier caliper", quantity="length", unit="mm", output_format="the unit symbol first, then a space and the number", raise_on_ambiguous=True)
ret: mm 4.8
